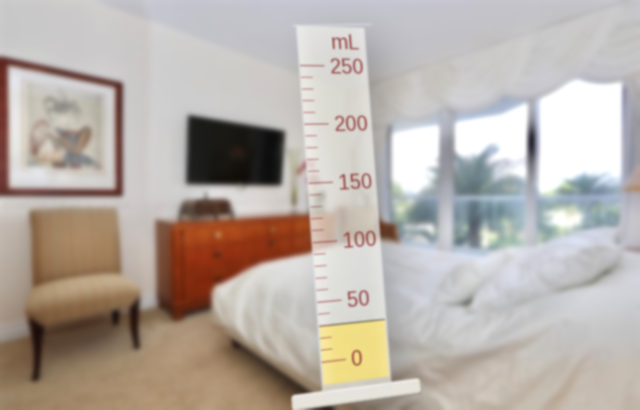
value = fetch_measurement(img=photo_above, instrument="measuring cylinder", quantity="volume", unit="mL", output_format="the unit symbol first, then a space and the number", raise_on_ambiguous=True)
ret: mL 30
